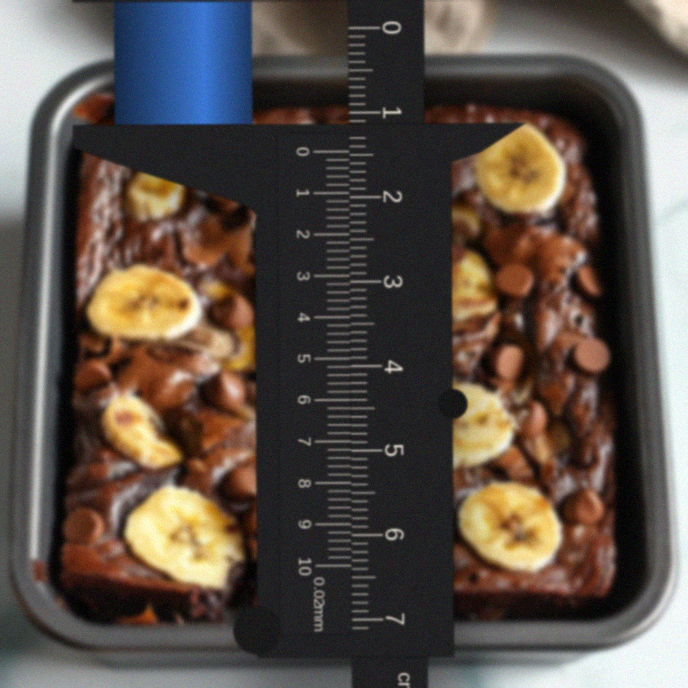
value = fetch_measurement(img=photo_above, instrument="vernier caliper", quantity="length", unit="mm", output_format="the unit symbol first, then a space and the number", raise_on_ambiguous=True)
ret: mm 14.6
